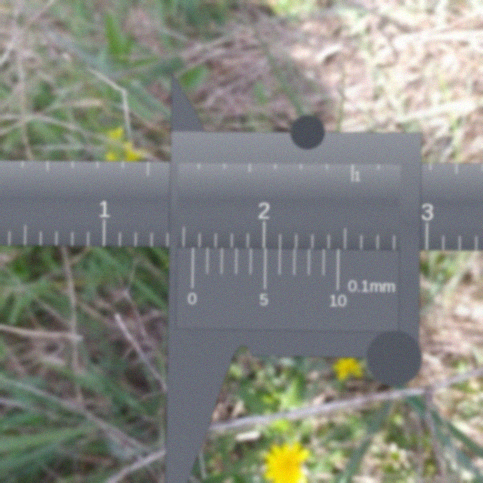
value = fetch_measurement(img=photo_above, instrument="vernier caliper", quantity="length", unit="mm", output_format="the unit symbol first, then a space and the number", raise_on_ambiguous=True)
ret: mm 15.6
